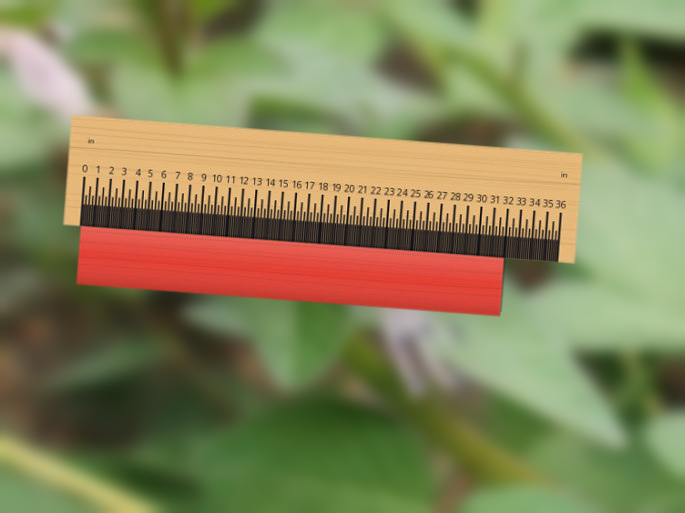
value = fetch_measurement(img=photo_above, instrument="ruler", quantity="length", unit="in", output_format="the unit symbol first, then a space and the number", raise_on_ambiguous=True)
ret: in 32
